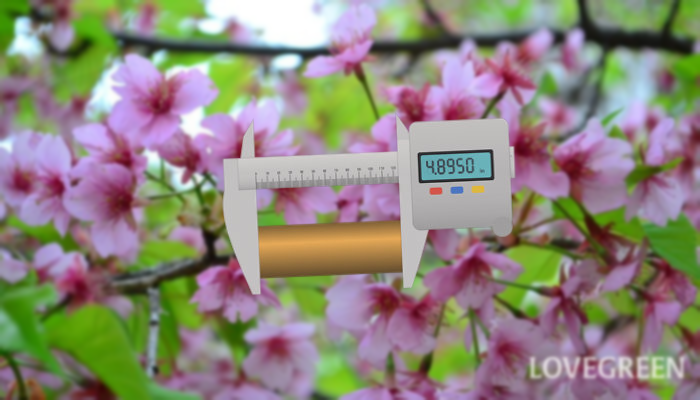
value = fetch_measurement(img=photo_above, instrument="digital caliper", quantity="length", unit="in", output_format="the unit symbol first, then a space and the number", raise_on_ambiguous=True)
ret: in 4.8950
